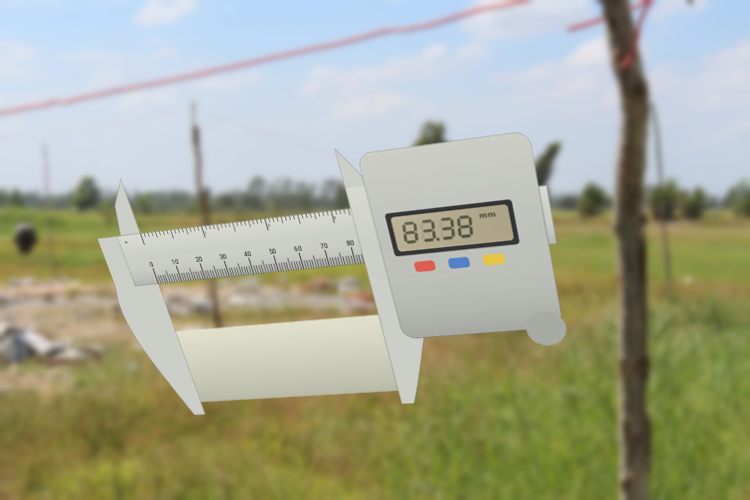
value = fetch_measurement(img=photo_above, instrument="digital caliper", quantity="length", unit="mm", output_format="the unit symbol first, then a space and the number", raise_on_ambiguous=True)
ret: mm 83.38
